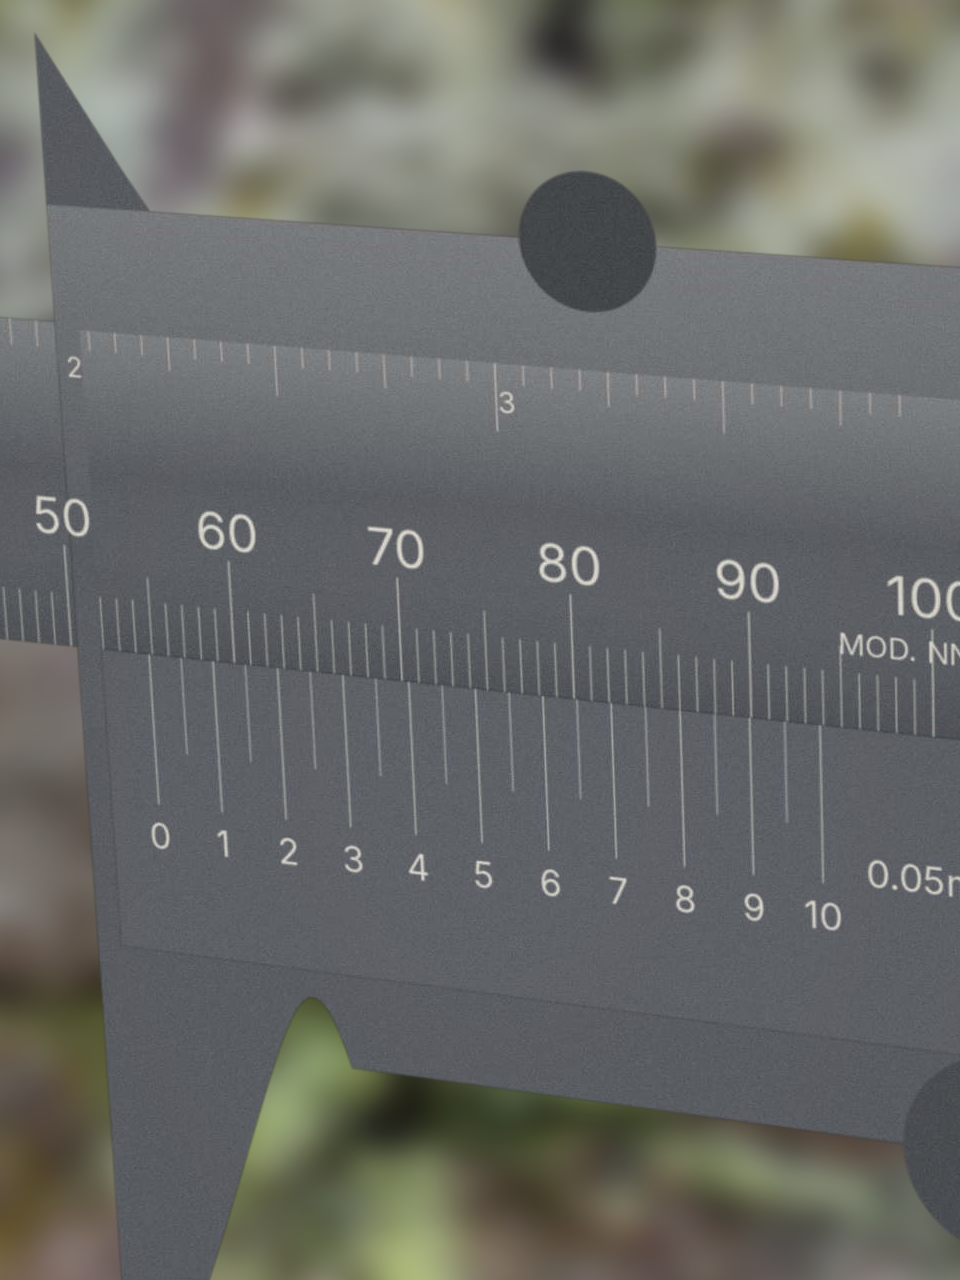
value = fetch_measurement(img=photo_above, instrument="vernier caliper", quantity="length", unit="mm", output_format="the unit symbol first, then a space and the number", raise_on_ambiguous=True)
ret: mm 54.8
